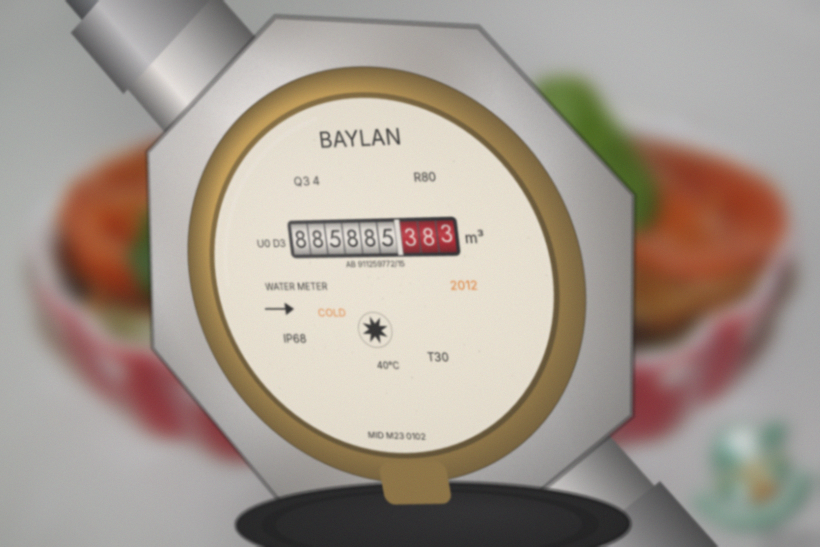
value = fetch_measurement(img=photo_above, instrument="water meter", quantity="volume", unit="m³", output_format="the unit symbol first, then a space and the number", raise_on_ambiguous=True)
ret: m³ 885885.383
